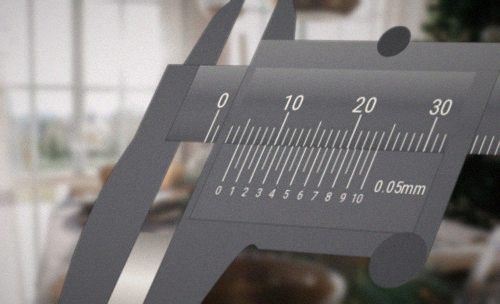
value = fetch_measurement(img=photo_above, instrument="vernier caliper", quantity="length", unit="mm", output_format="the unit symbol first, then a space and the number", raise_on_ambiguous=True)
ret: mm 5.0
